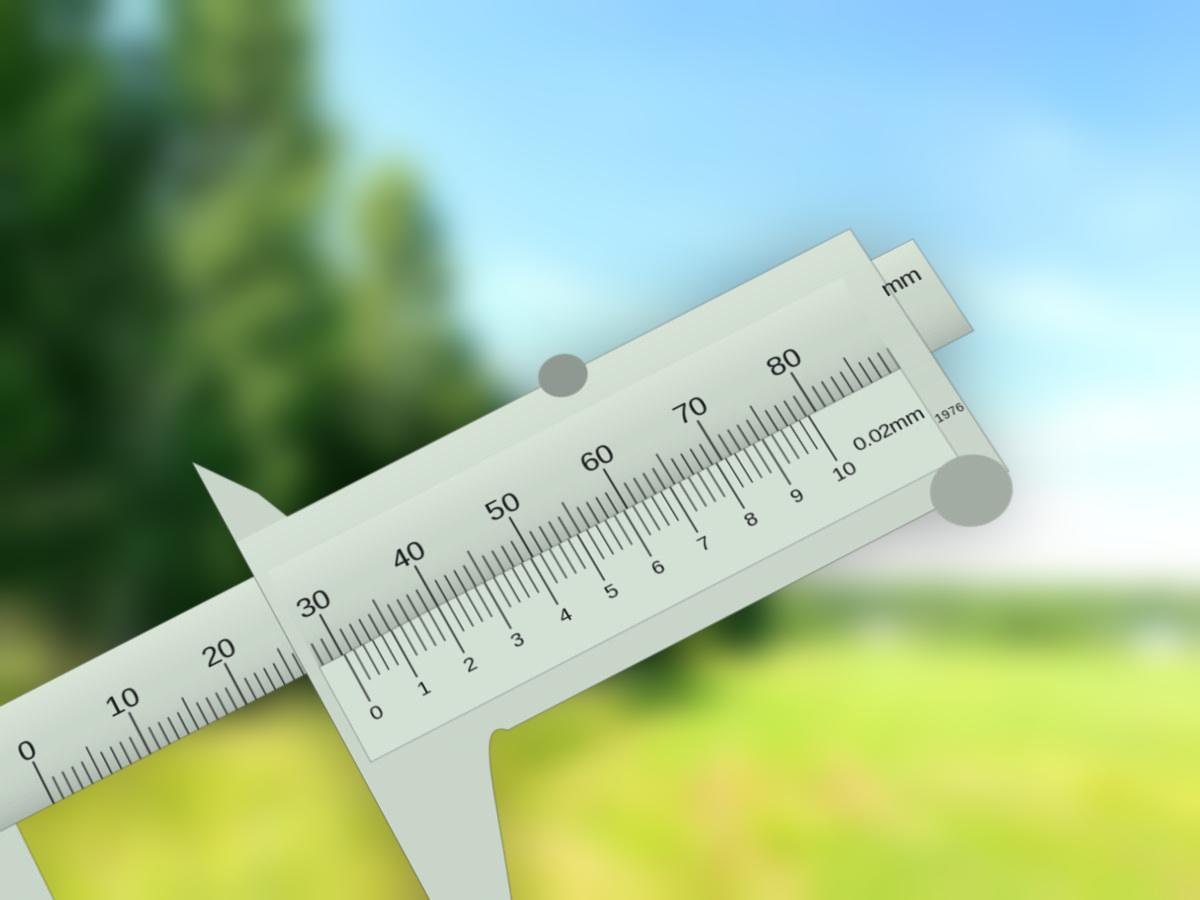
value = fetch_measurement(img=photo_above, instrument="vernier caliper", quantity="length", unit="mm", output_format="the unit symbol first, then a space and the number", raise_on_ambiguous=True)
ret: mm 30.2
